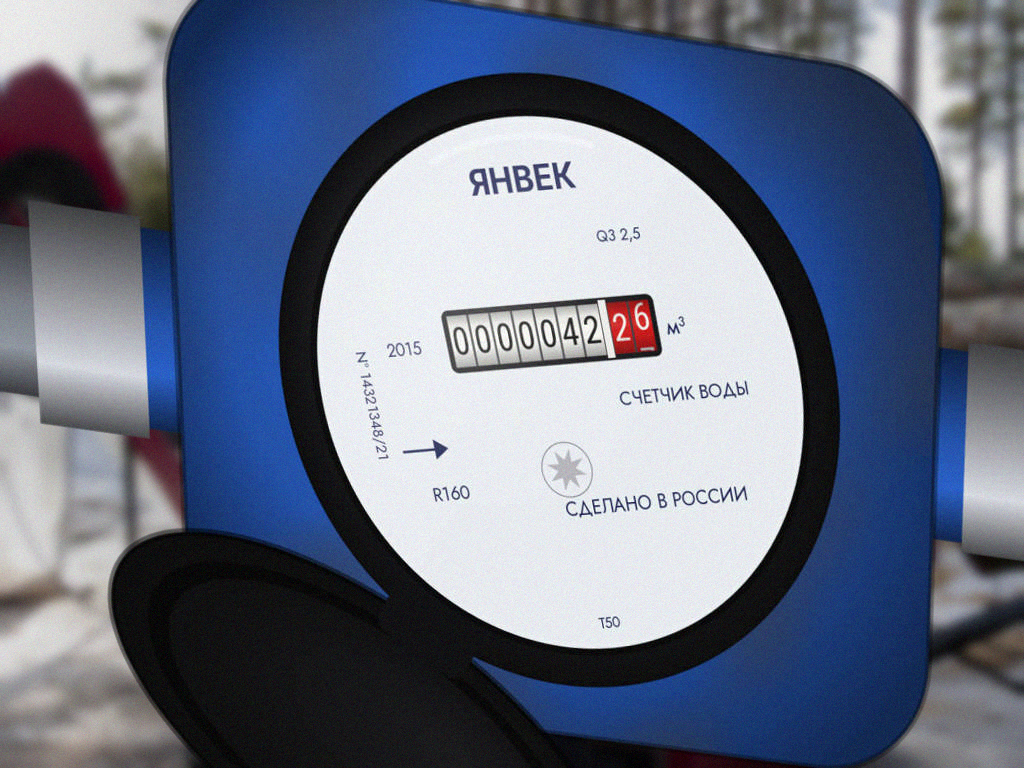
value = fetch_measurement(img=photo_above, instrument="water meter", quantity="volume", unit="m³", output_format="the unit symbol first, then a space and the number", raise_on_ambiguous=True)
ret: m³ 42.26
